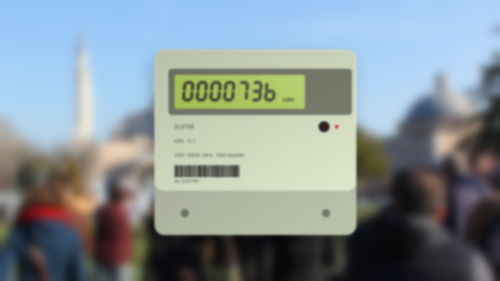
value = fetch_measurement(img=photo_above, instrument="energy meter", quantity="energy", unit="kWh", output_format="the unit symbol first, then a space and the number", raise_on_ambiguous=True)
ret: kWh 736
